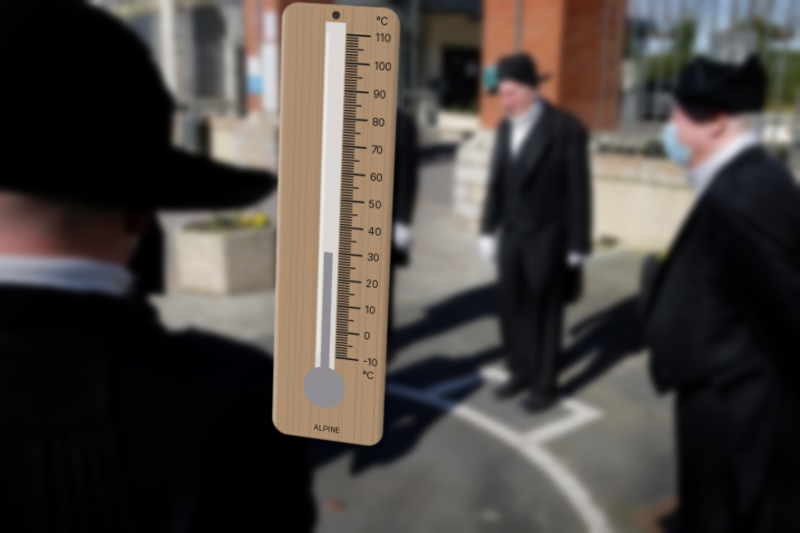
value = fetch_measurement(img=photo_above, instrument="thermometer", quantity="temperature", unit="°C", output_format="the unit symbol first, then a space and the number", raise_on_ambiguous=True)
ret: °C 30
